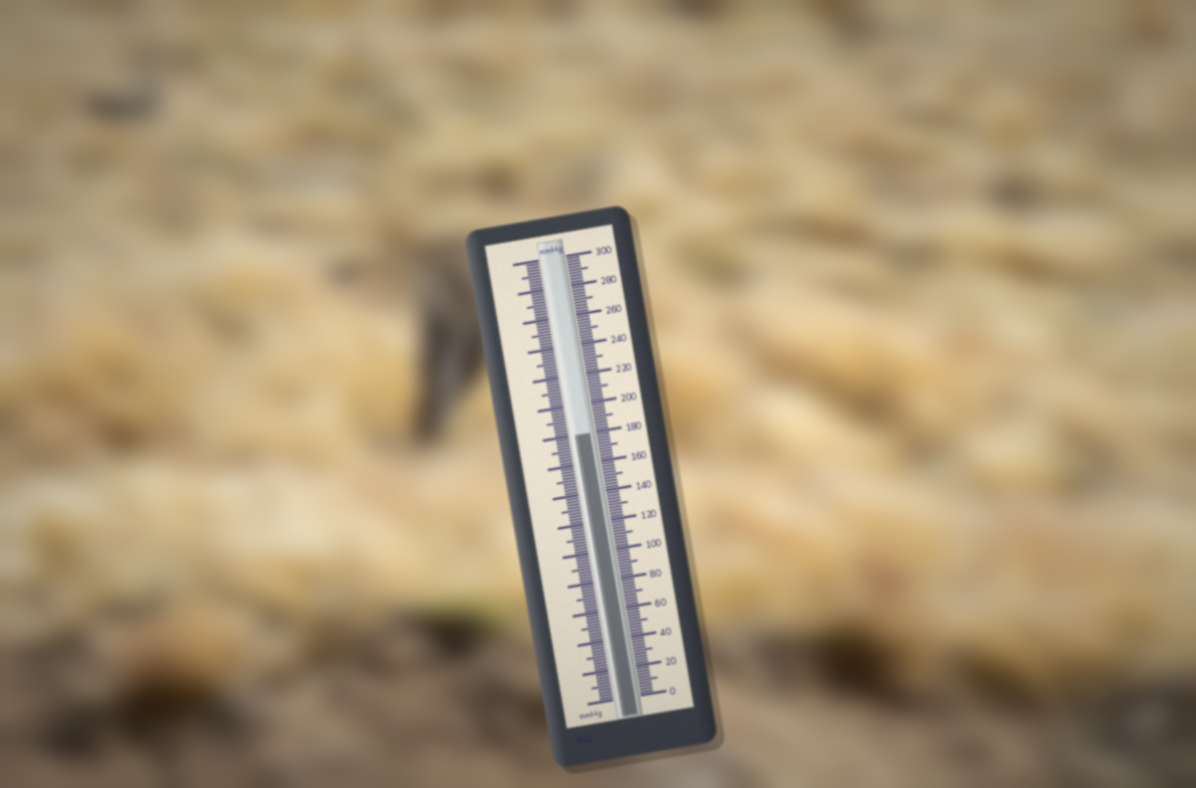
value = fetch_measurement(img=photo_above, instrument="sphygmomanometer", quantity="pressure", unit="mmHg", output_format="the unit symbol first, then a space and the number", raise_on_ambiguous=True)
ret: mmHg 180
